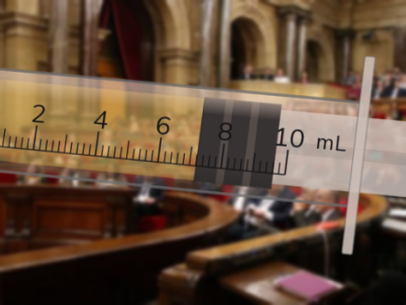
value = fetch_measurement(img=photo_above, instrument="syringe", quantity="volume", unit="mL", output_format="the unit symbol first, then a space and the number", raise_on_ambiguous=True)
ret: mL 7.2
